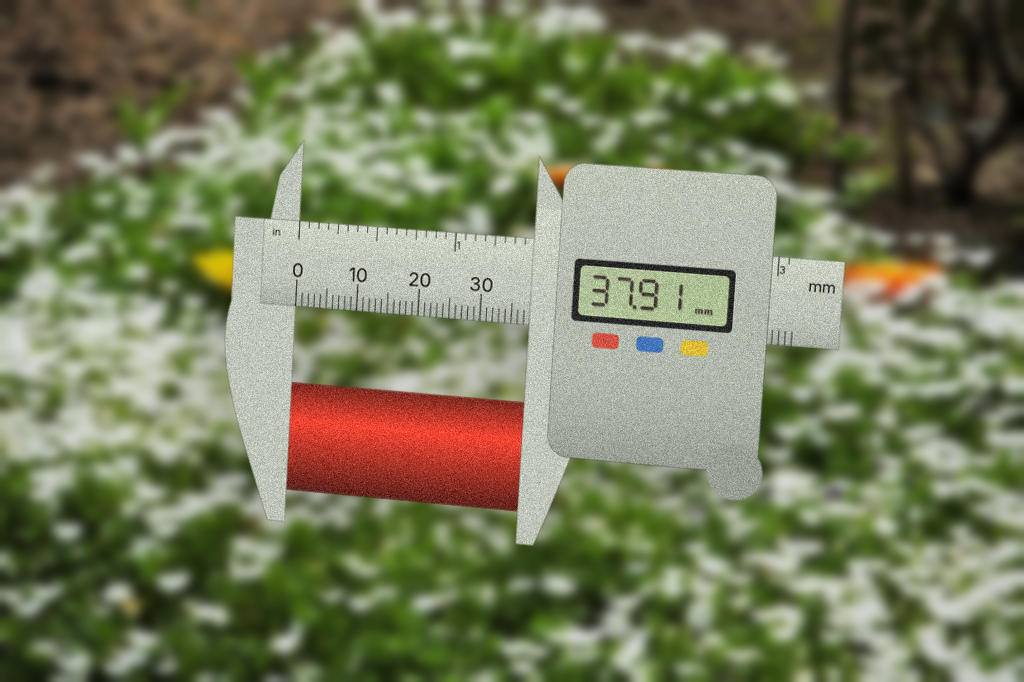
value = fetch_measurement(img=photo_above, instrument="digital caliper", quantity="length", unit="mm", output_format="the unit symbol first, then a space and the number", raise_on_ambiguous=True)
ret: mm 37.91
